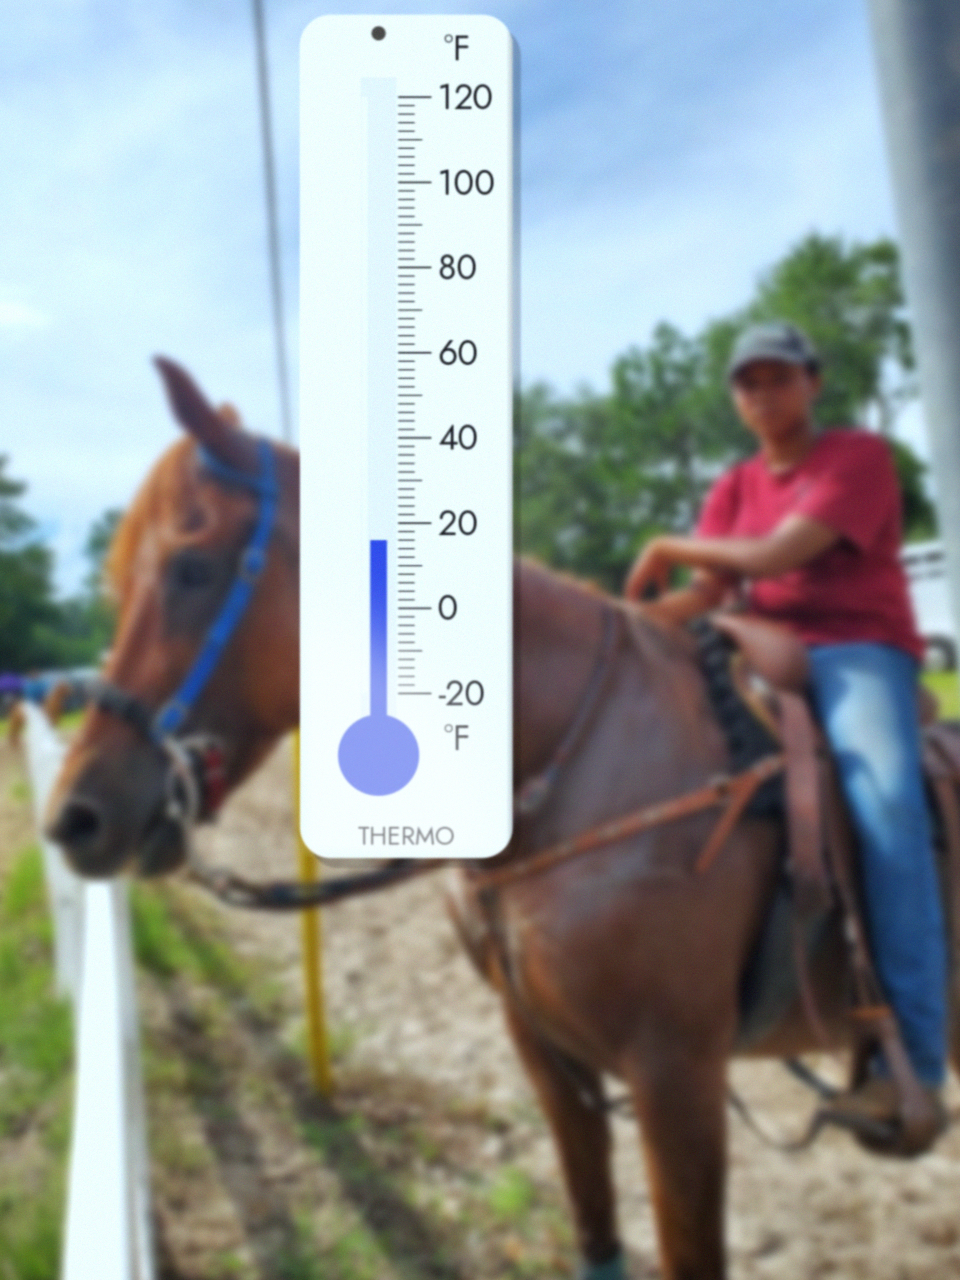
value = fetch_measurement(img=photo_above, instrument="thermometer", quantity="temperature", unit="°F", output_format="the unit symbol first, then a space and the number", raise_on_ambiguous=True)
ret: °F 16
